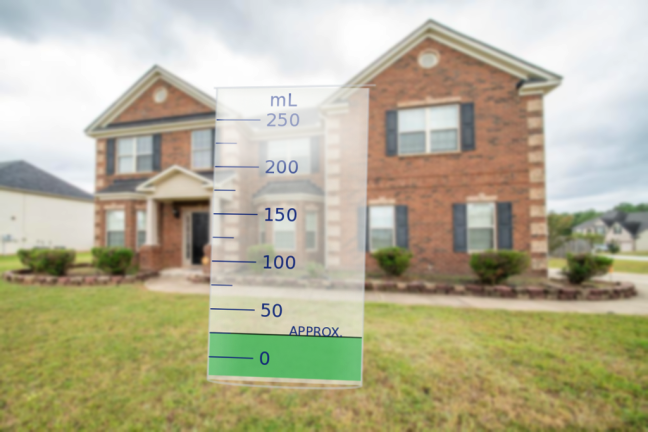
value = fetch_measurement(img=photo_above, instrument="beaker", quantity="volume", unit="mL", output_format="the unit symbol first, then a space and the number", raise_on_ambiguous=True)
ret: mL 25
